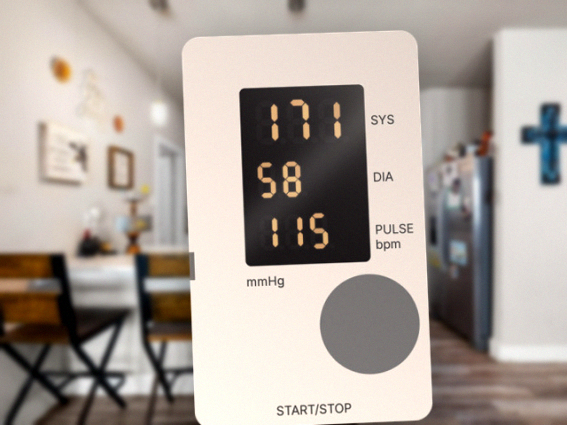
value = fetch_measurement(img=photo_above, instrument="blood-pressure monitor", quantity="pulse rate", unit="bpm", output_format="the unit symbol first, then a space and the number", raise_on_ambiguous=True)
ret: bpm 115
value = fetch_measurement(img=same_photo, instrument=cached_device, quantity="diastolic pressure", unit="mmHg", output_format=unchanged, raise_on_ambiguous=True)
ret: mmHg 58
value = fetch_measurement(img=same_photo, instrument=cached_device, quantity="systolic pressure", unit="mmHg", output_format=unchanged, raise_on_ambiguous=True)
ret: mmHg 171
